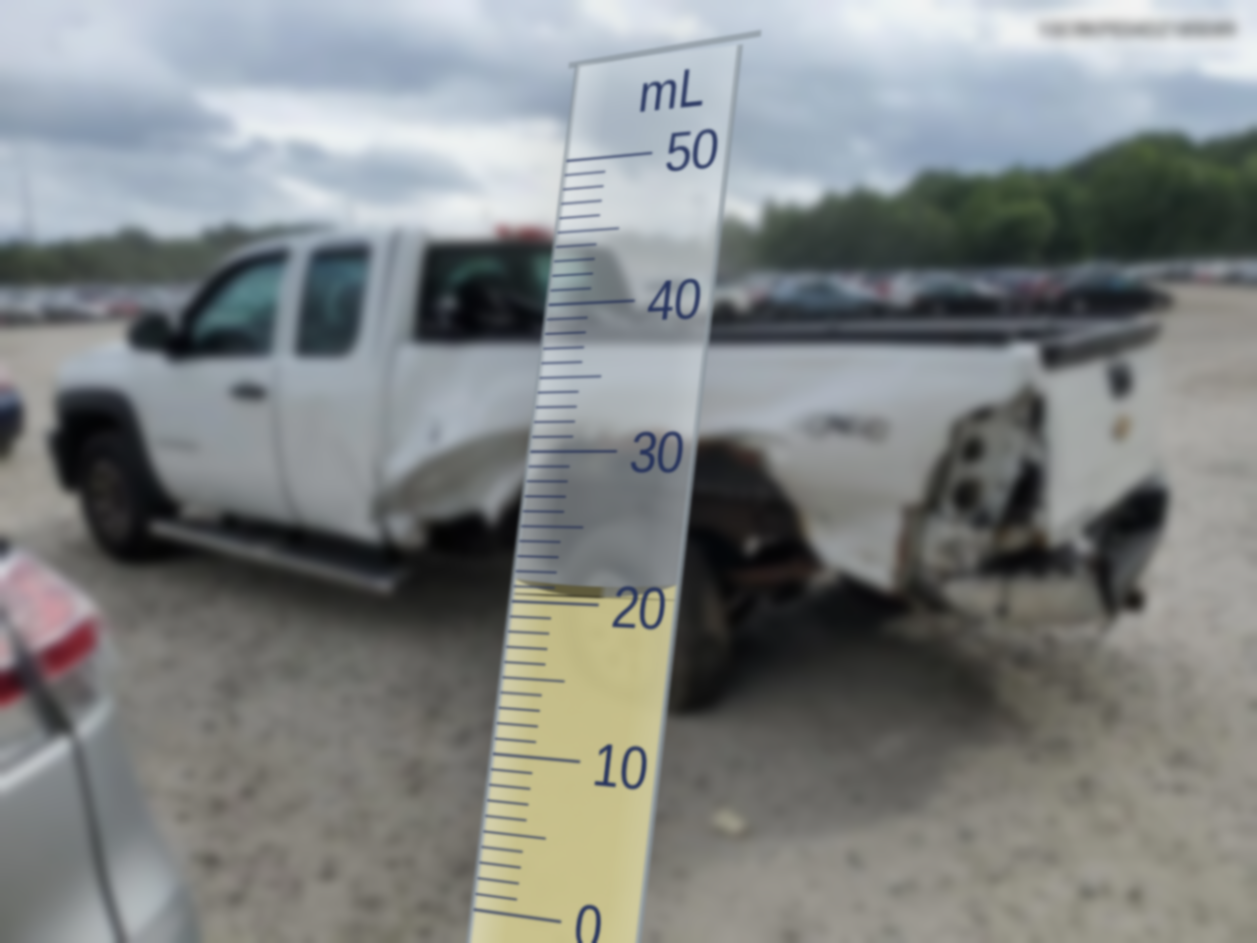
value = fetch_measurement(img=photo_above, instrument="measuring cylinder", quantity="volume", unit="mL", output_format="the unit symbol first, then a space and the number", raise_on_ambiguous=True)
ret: mL 20.5
